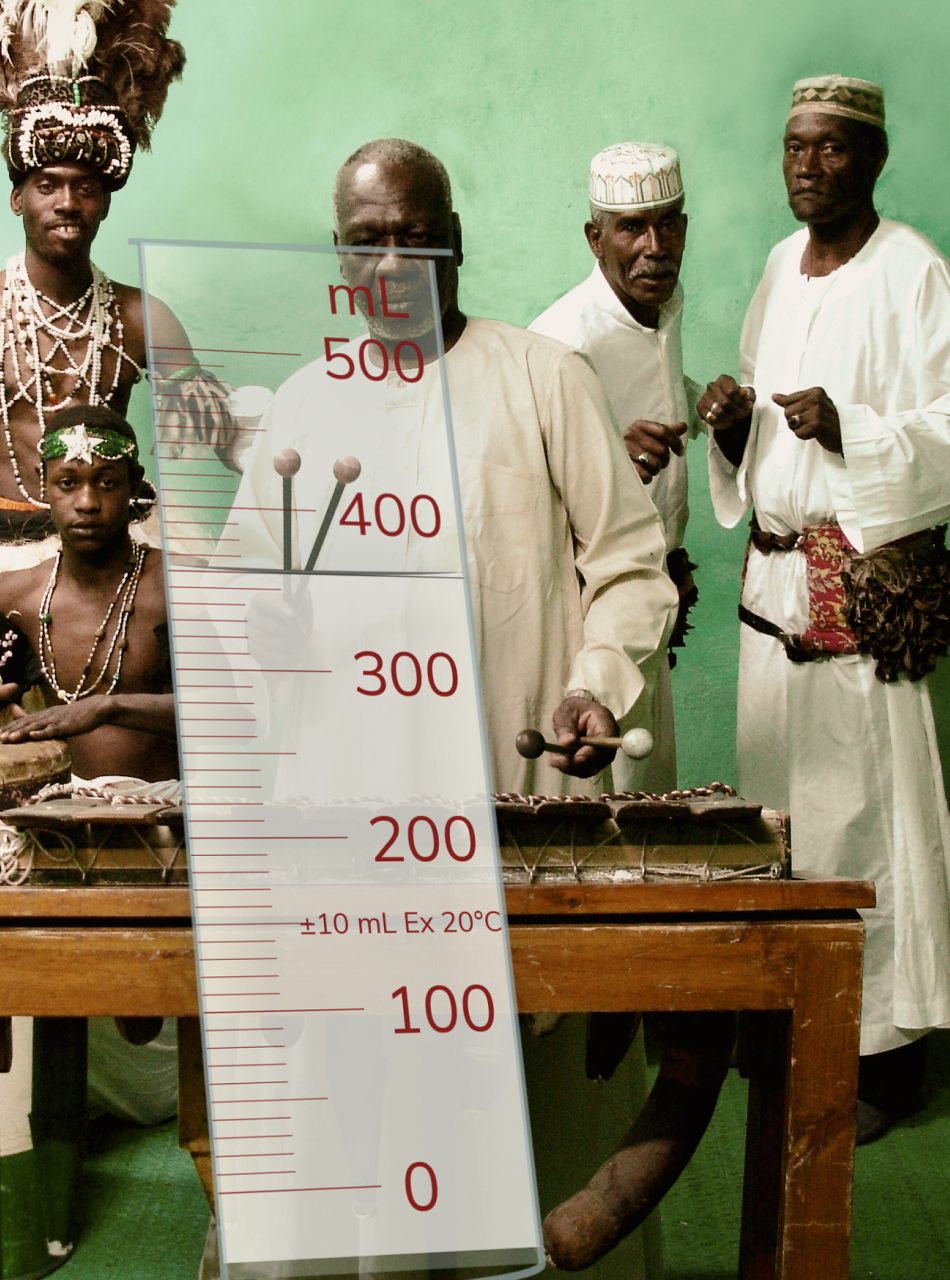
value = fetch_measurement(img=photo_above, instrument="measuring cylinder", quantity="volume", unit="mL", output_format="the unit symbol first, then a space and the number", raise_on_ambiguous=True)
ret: mL 360
